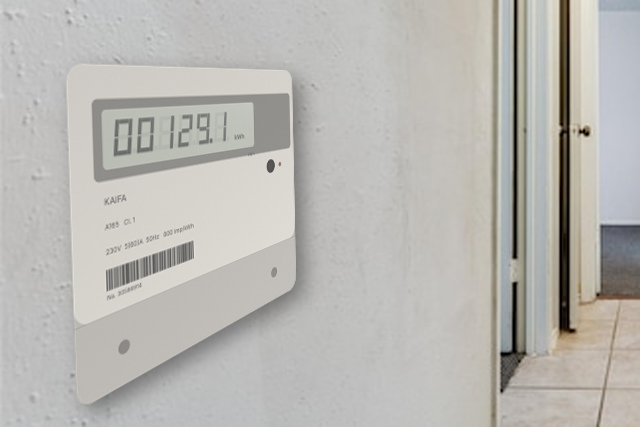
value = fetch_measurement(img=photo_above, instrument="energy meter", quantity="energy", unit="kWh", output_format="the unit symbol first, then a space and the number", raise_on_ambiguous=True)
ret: kWh 129.1
